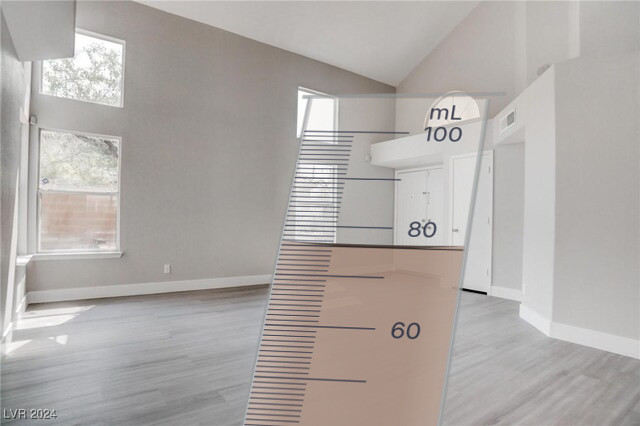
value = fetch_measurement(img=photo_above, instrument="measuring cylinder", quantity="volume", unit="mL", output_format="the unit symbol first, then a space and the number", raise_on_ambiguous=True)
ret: mL 76
